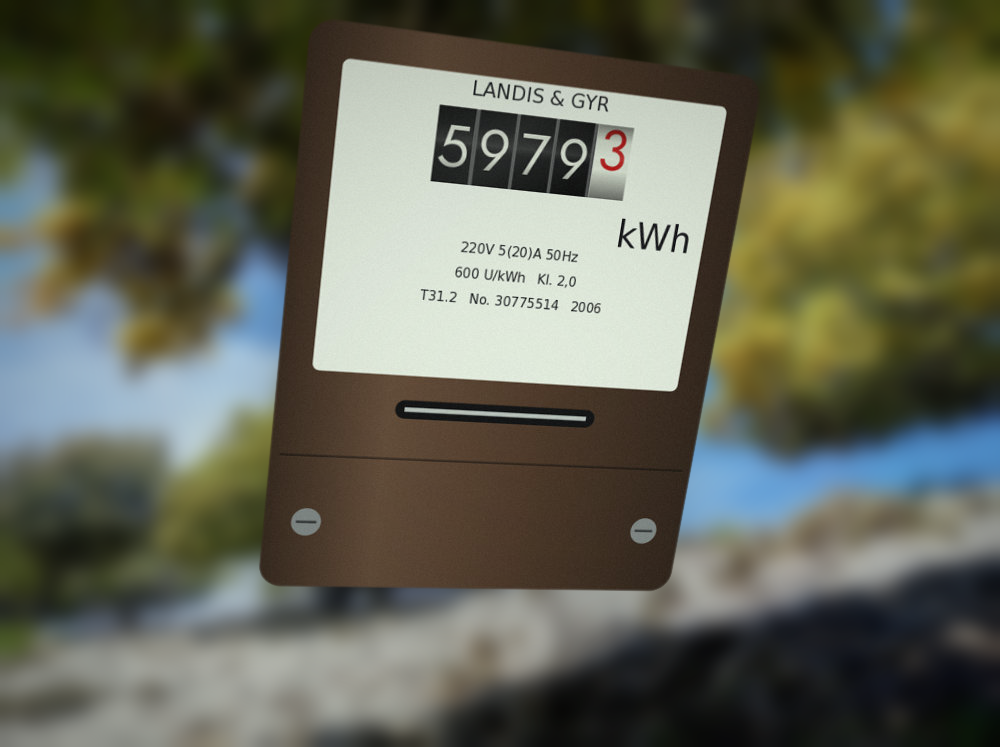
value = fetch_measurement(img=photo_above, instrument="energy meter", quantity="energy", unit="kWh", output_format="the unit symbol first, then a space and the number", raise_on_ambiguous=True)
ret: kWh 5979.3
